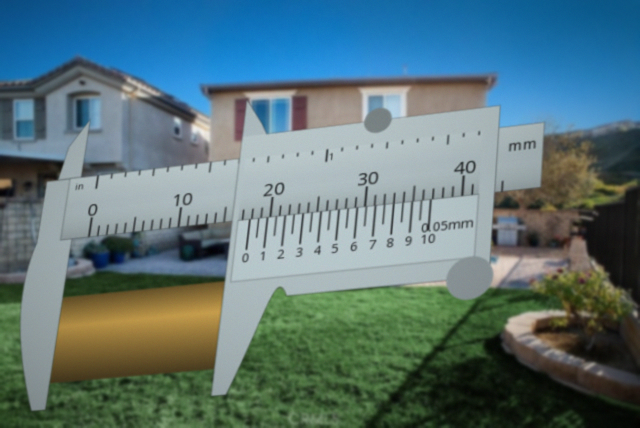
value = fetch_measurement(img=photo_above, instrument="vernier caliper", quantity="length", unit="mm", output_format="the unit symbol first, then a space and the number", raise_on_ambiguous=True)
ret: mm 17.8
